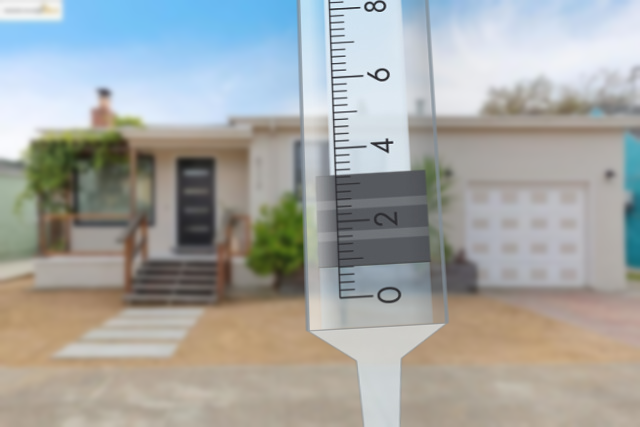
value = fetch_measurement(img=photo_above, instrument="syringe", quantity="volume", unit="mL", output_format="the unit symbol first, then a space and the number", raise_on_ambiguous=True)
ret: mL 0.8
